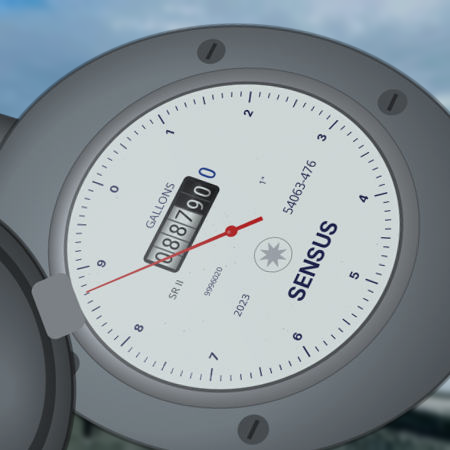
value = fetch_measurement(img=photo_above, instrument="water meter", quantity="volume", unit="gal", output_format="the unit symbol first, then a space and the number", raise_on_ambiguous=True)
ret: gal 887898.7
